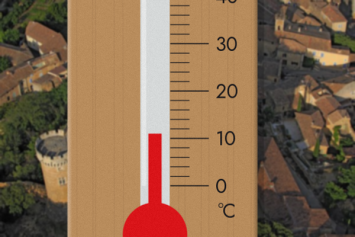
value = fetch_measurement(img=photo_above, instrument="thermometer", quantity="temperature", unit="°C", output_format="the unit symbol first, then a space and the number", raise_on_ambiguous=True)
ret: °C 11
